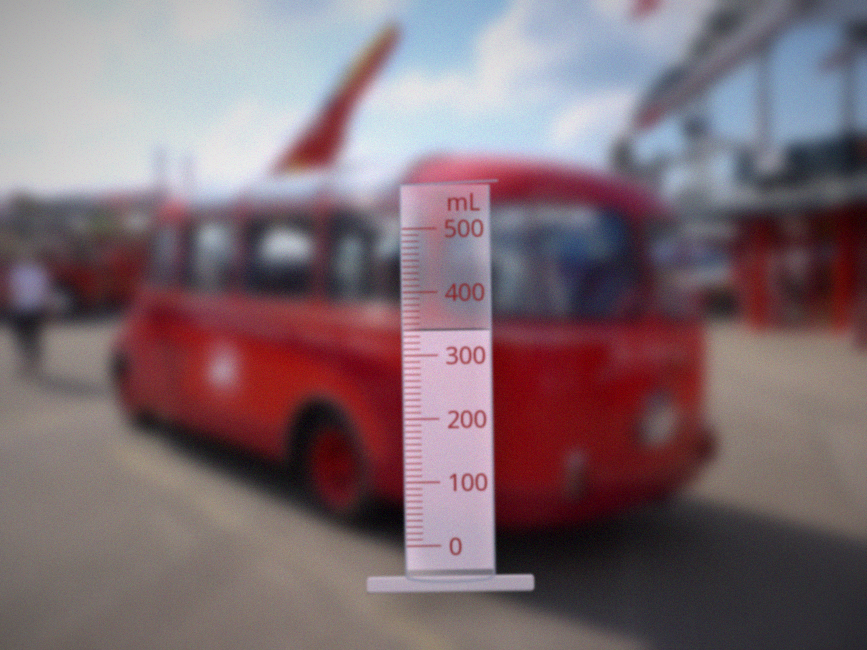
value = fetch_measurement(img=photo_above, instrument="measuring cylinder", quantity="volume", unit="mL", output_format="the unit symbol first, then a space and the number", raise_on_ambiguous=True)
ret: mL 340
